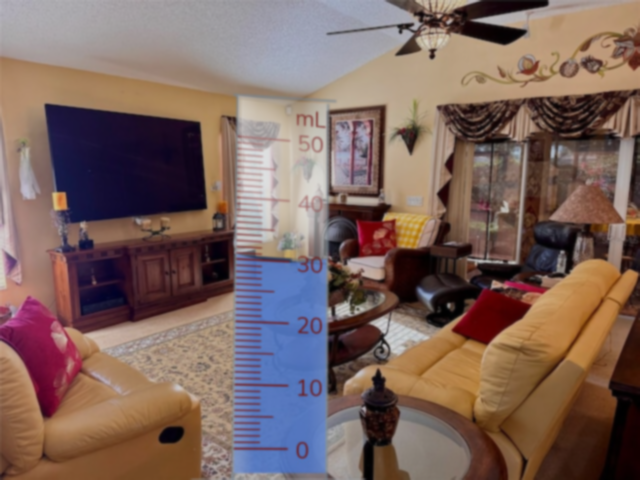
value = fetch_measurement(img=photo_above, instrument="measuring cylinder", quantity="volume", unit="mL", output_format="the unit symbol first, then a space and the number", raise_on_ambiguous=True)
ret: mL 30
